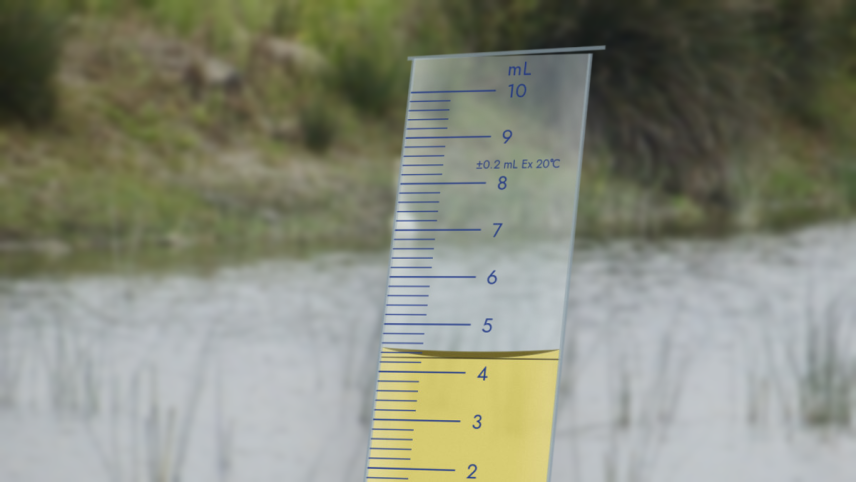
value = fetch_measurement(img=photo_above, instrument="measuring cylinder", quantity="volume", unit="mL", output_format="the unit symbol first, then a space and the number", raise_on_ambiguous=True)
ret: mL 4.3
